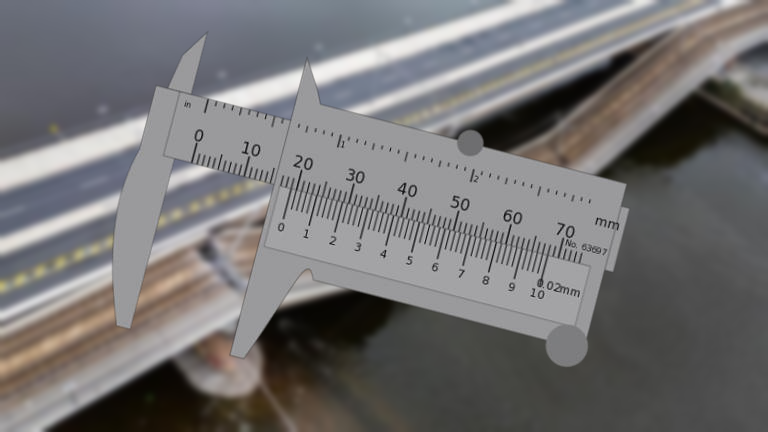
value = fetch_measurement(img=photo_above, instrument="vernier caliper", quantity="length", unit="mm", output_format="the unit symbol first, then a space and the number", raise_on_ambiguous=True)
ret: mm 19.0
